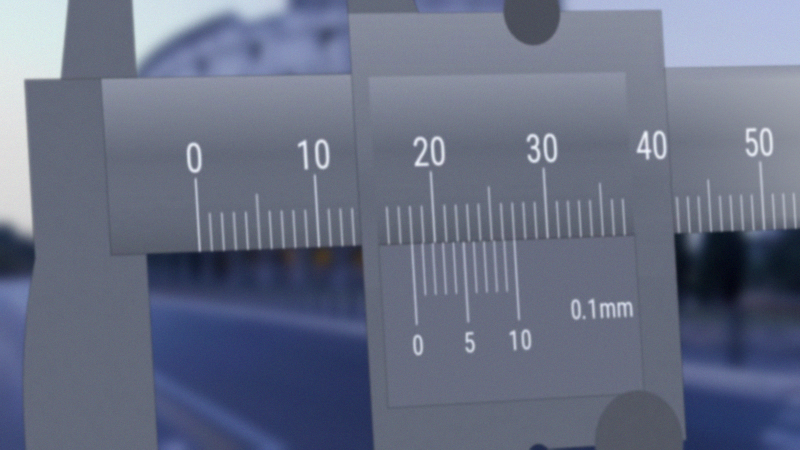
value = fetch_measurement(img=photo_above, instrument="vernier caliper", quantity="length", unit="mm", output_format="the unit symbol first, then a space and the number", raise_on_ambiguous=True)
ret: mm 18.0
